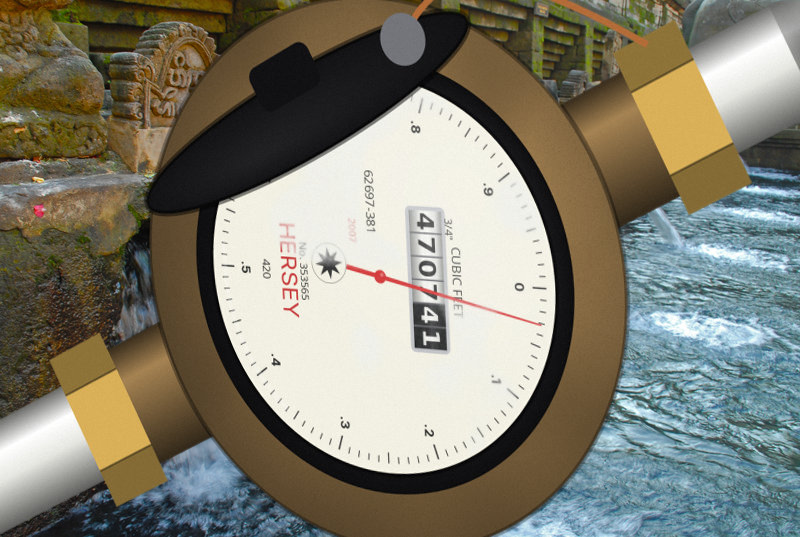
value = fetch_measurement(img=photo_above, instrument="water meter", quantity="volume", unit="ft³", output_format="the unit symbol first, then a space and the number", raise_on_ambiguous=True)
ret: ft³ 470741.03
